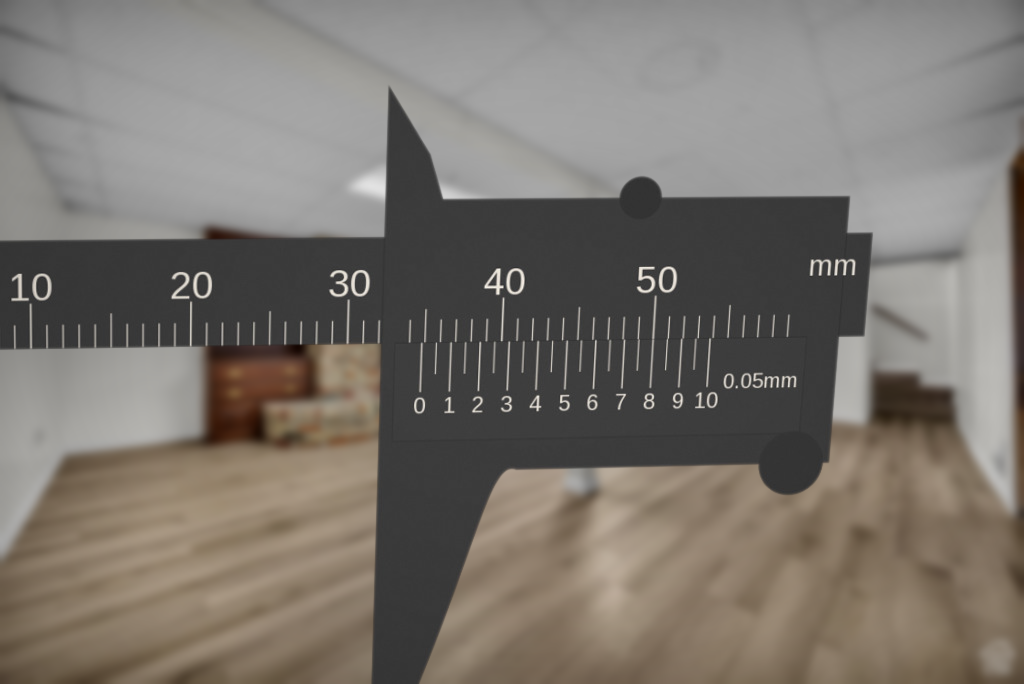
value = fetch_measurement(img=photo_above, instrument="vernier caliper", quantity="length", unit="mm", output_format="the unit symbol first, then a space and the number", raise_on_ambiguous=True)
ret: mm 34.8
